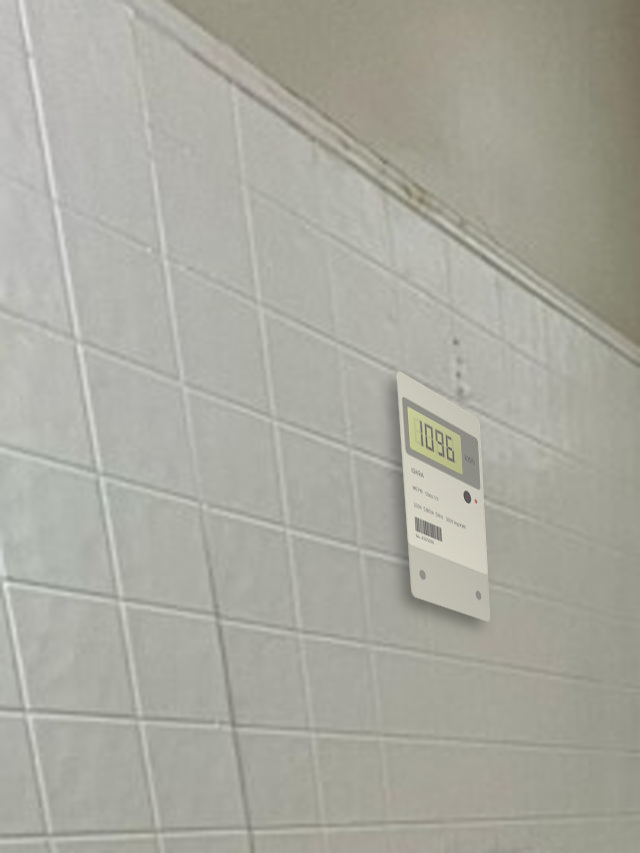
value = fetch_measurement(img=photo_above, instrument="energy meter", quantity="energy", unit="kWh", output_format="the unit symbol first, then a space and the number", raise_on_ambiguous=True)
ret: kWh 1096
